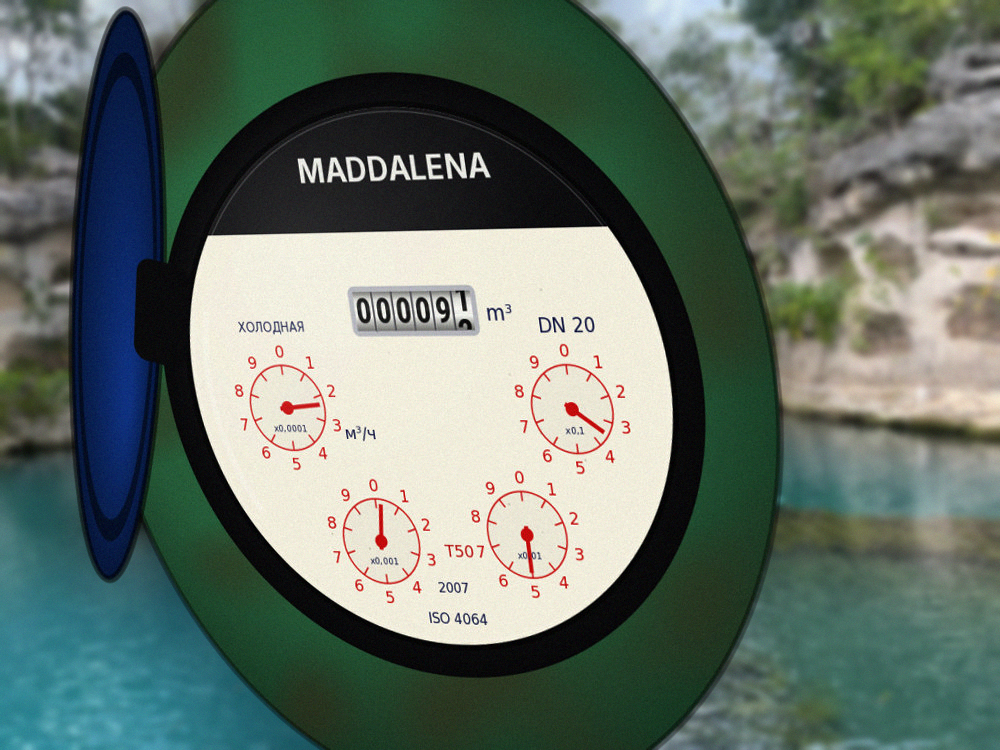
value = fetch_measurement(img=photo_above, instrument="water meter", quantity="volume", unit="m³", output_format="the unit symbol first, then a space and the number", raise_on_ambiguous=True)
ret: m³ 91.3502
